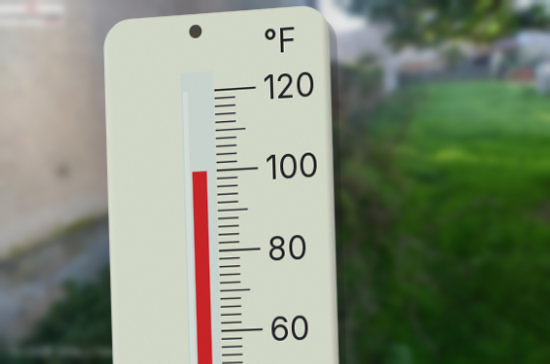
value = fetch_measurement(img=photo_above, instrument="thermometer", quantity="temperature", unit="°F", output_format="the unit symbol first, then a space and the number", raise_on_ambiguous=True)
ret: °F 100
